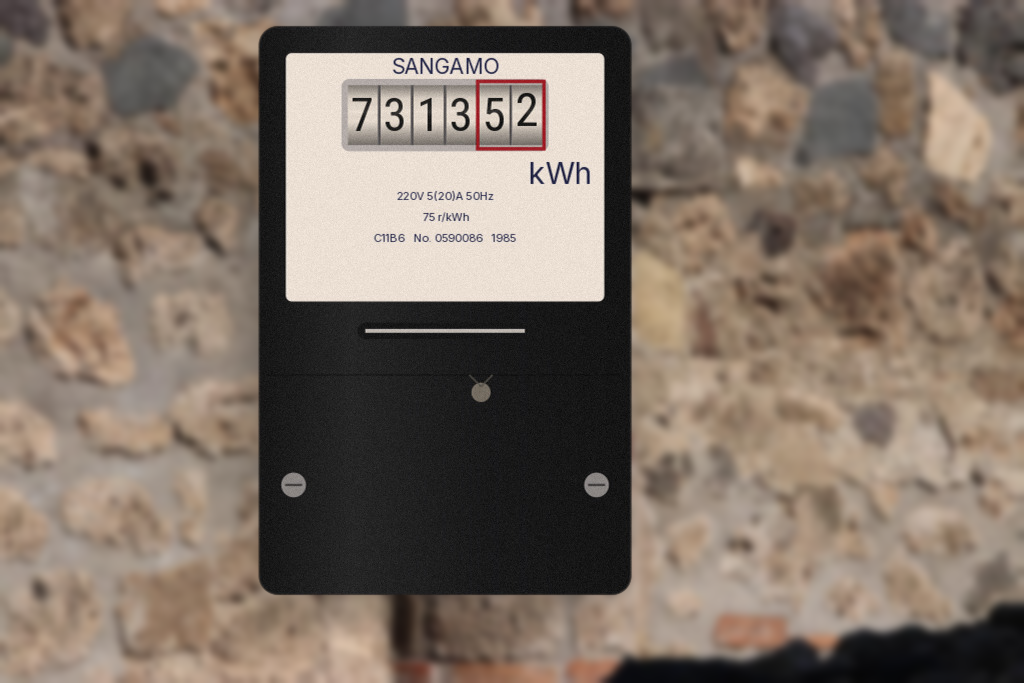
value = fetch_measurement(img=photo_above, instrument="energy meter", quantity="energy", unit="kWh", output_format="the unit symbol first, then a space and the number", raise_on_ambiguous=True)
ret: kWh 7313.52
